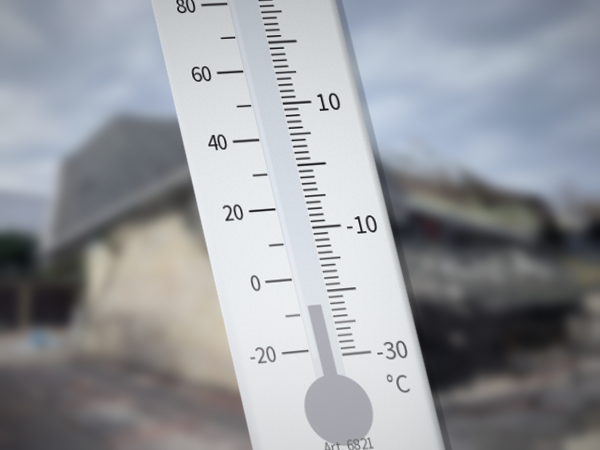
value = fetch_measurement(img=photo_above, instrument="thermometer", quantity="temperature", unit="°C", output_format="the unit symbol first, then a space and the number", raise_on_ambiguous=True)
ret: °C -22
